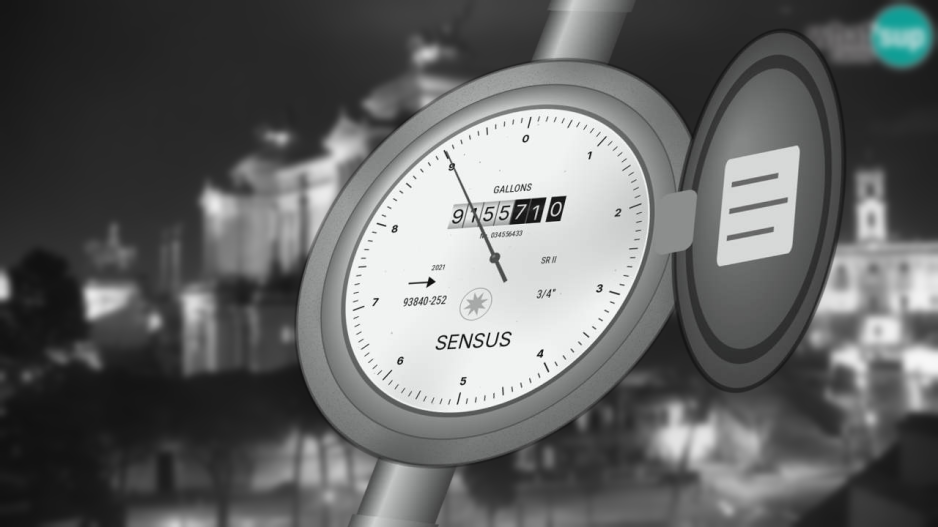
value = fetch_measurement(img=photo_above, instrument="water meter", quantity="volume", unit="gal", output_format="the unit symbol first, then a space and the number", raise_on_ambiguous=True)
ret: gal 9155709.0
